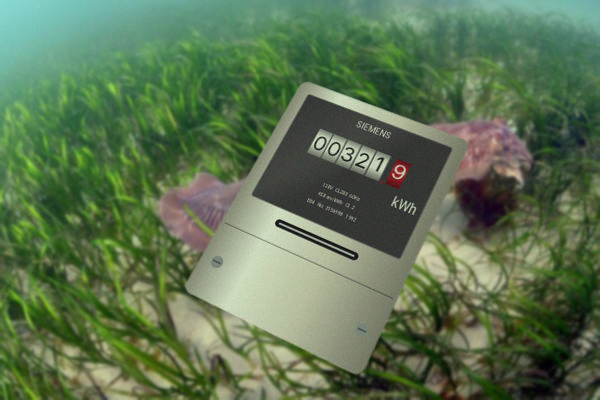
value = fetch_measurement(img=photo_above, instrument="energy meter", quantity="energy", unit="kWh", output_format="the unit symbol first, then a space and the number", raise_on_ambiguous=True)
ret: kWh 321.9
